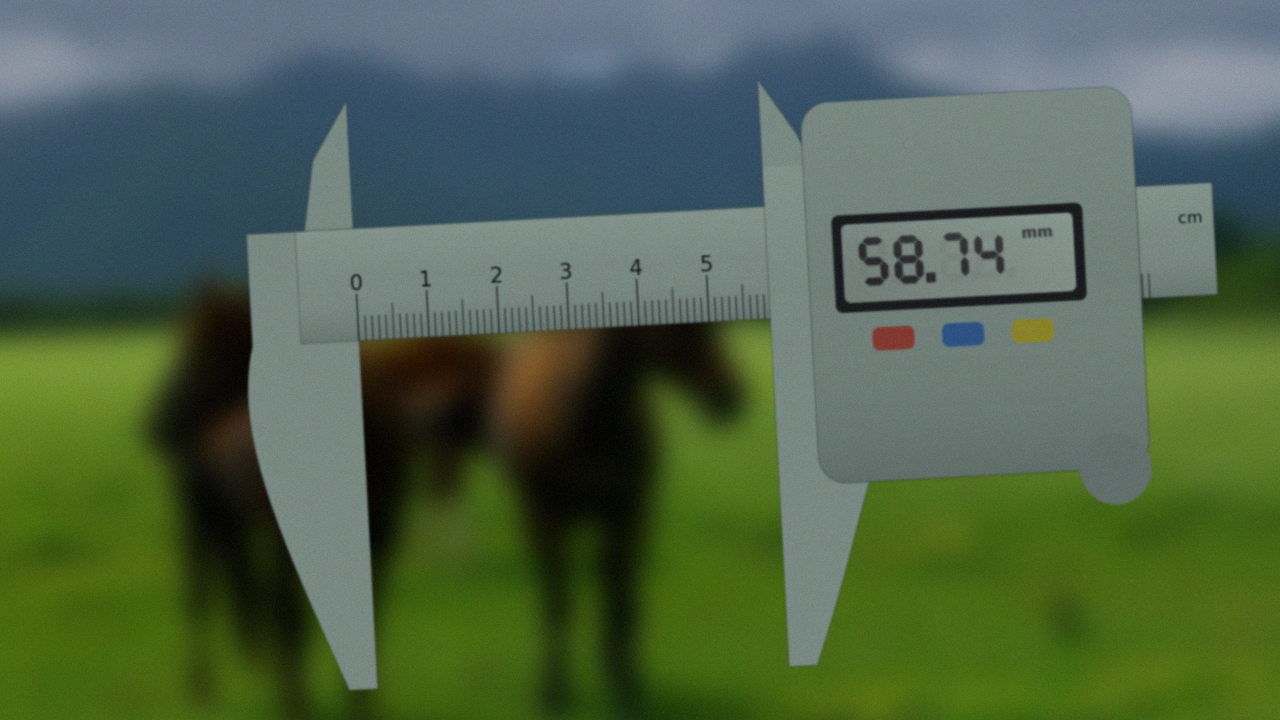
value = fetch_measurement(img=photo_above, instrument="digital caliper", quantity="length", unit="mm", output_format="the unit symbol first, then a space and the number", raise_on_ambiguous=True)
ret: mm 58.74
